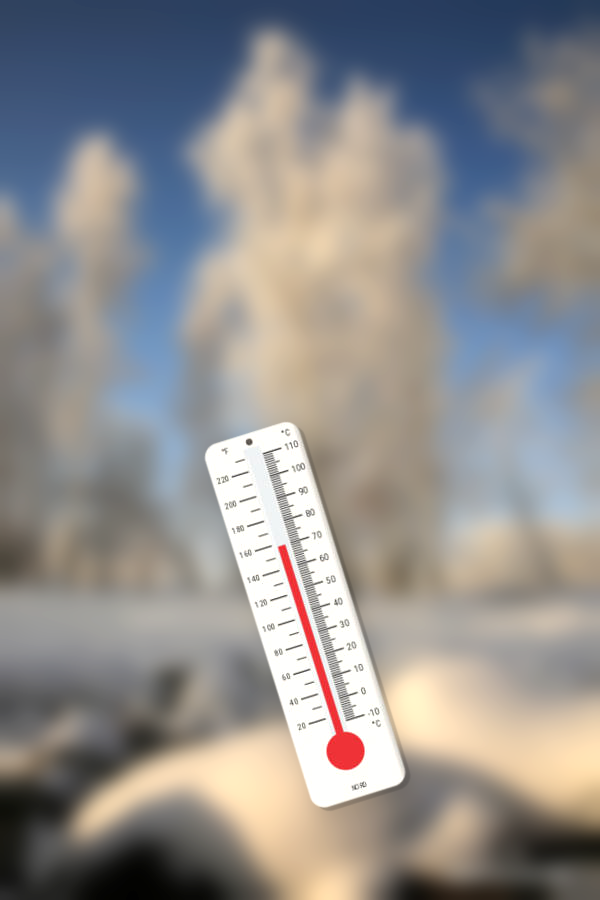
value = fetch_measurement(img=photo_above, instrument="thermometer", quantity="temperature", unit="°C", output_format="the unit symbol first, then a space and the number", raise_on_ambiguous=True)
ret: °C 70
